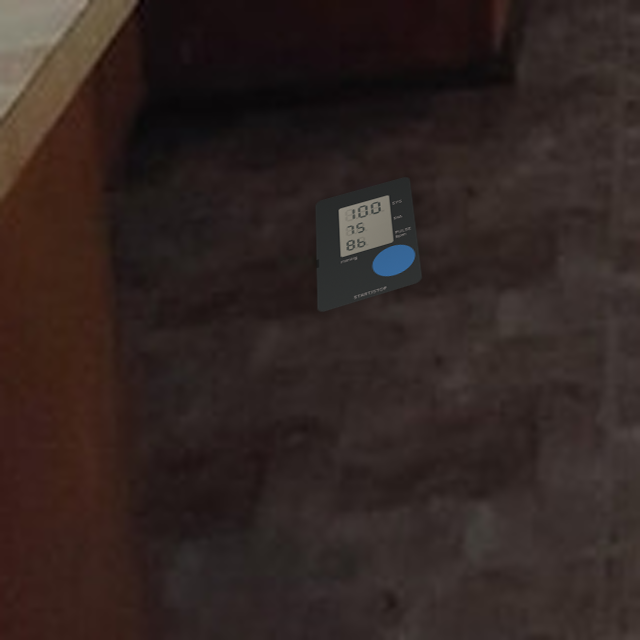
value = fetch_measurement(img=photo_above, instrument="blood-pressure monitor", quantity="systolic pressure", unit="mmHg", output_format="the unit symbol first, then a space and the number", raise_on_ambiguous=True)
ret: mmHg 100
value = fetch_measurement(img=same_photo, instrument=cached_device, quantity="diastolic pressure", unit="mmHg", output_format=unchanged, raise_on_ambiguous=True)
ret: mmHg 75
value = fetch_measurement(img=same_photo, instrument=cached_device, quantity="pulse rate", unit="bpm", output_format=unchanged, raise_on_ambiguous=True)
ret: bpm 86
